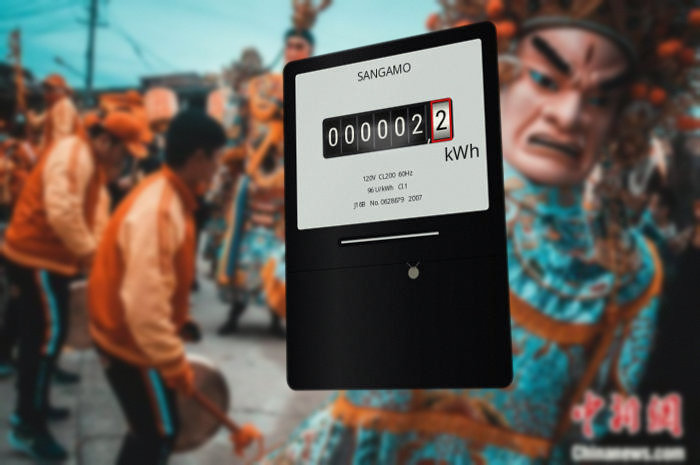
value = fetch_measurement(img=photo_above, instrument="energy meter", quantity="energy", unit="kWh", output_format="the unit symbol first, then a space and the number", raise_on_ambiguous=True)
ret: kWh 2.2
